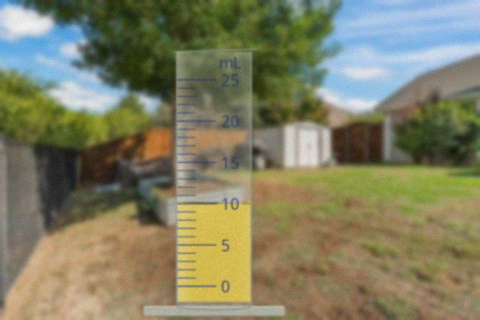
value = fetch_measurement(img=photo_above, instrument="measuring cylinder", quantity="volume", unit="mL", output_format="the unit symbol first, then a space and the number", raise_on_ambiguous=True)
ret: mL 10
